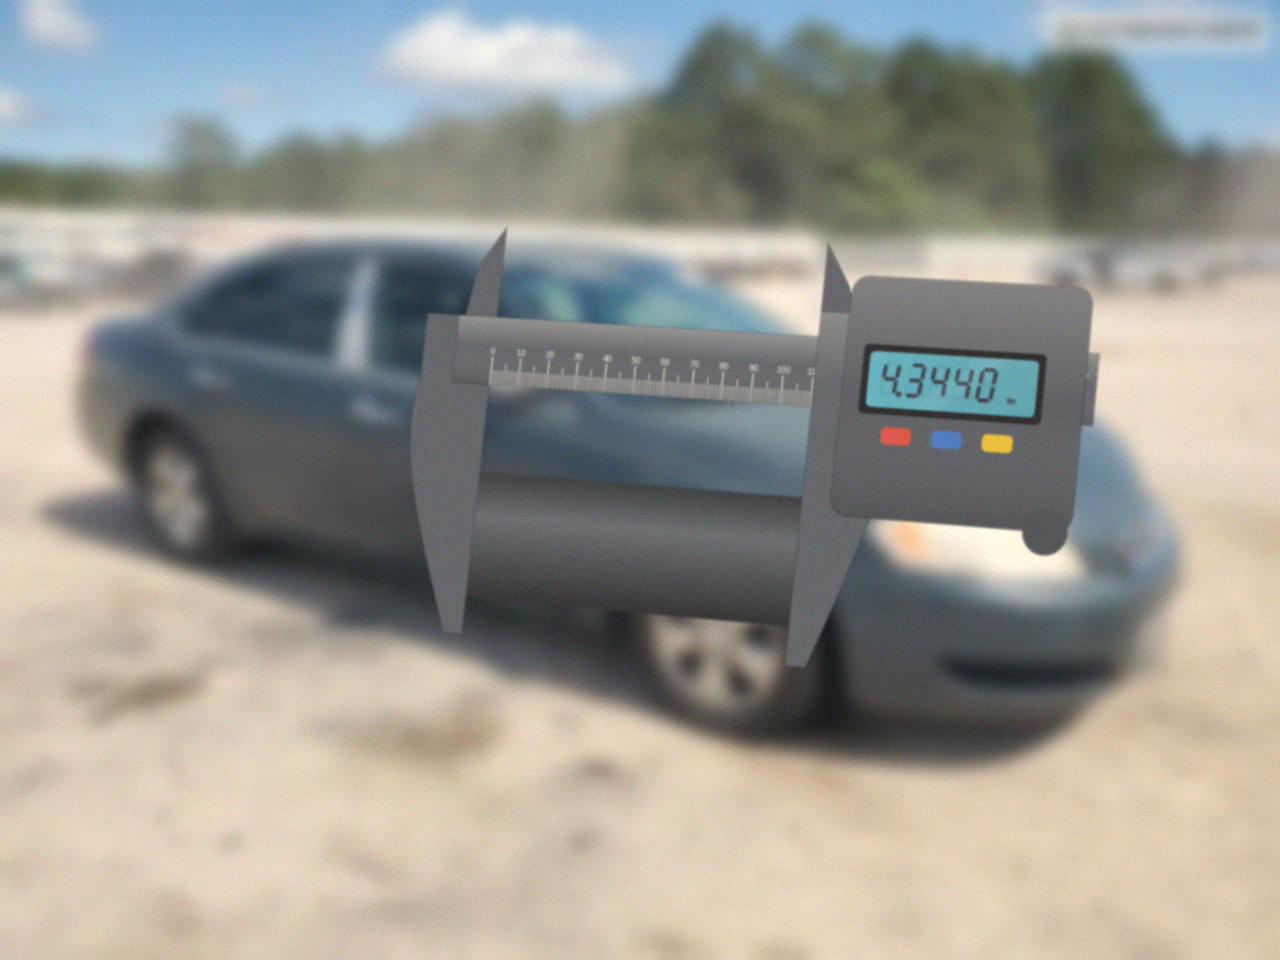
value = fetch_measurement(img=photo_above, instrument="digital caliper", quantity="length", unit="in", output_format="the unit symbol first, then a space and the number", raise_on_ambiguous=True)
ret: in 4.3440
